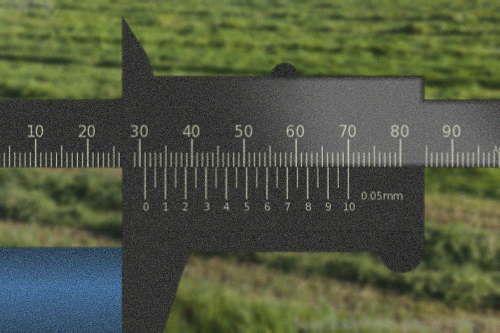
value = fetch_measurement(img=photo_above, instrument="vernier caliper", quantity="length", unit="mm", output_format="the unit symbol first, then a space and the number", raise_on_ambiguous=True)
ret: mm 31.0
